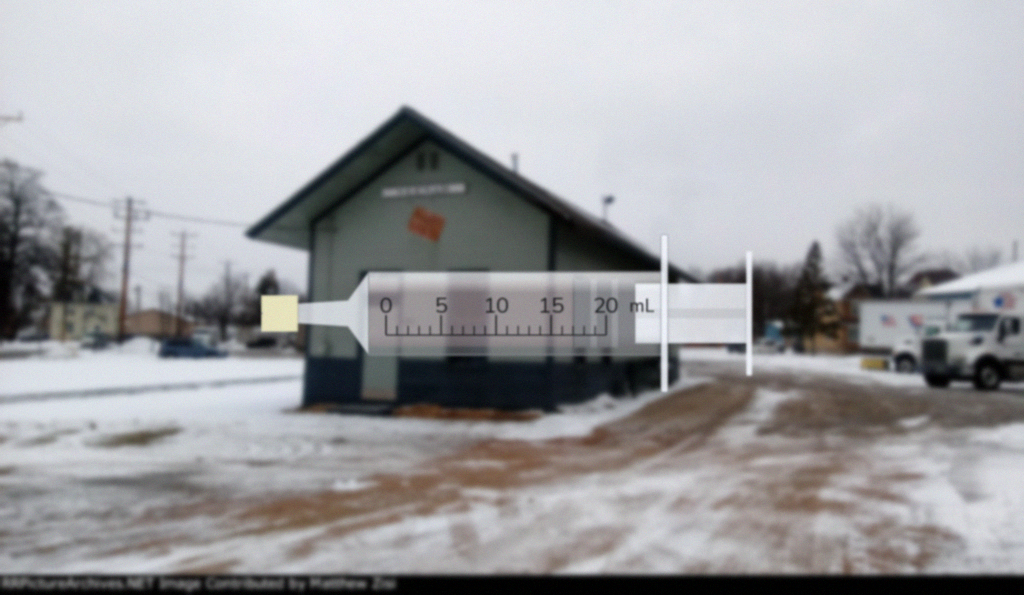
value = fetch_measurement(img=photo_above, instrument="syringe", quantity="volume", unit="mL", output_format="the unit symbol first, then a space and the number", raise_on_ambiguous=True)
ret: mL 17
